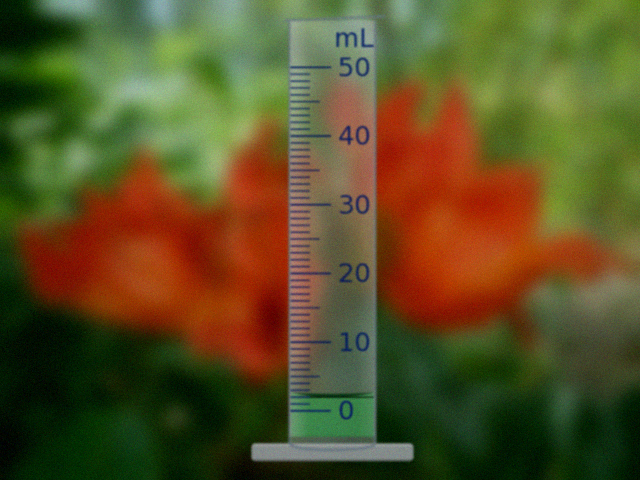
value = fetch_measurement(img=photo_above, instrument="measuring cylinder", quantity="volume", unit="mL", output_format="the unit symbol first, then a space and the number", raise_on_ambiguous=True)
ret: mL 2
